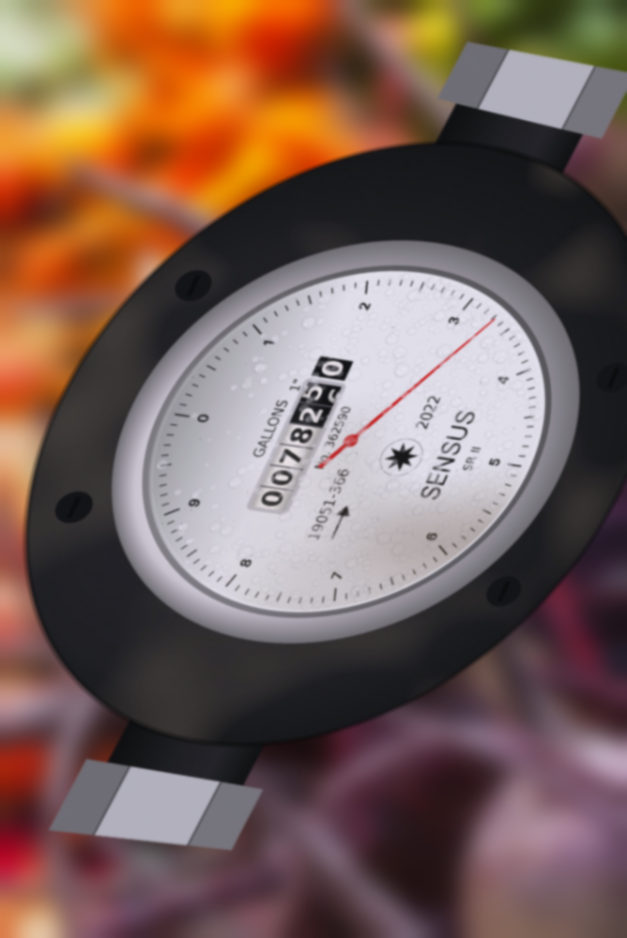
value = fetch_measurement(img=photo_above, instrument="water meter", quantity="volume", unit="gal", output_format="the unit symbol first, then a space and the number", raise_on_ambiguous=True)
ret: gal 78253.3
